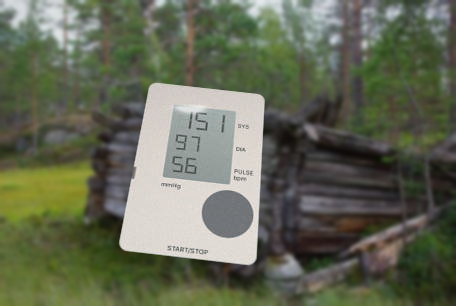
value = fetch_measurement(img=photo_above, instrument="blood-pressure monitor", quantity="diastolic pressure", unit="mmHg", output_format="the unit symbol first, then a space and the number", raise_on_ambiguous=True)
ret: mmHg 97
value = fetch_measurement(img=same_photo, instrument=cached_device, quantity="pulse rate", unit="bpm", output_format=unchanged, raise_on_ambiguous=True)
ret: bpm 56
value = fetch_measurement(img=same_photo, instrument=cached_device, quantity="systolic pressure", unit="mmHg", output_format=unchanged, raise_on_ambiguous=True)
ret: mmHg 151
